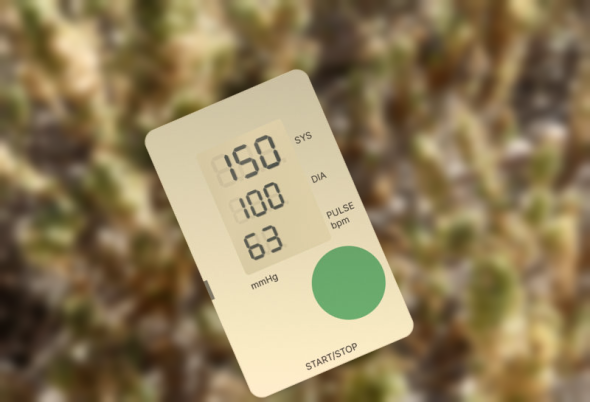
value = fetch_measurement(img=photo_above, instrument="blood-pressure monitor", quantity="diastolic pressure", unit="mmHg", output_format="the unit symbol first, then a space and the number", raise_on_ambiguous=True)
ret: mmHg 100
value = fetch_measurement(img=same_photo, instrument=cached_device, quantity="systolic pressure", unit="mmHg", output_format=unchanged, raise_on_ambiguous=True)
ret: mmHg 150
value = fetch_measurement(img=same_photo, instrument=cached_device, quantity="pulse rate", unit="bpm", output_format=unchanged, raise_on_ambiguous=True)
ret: bpm 63
